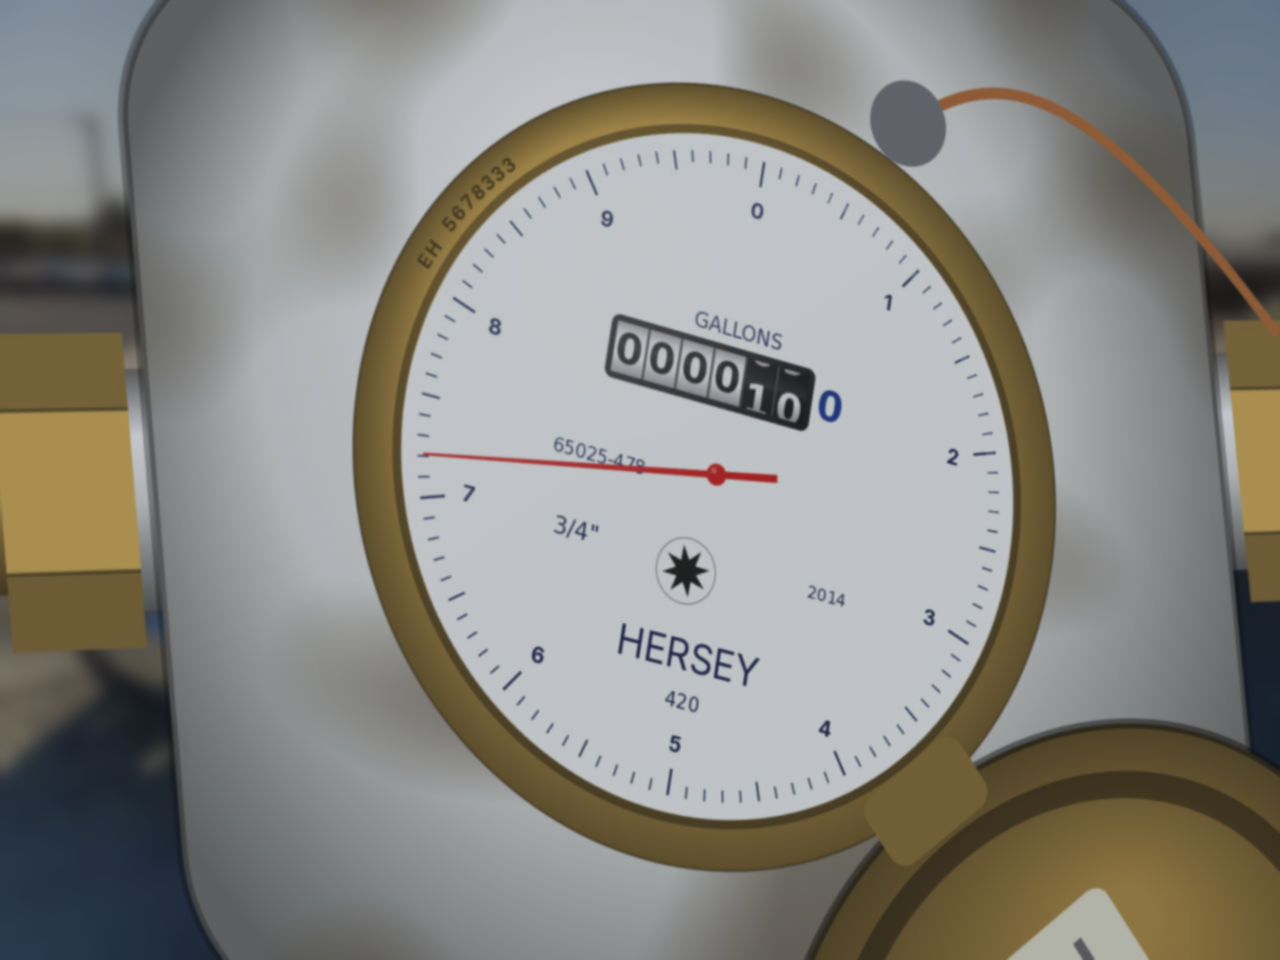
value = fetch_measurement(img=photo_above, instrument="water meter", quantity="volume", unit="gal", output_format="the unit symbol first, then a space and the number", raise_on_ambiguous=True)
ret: gal 97.2
